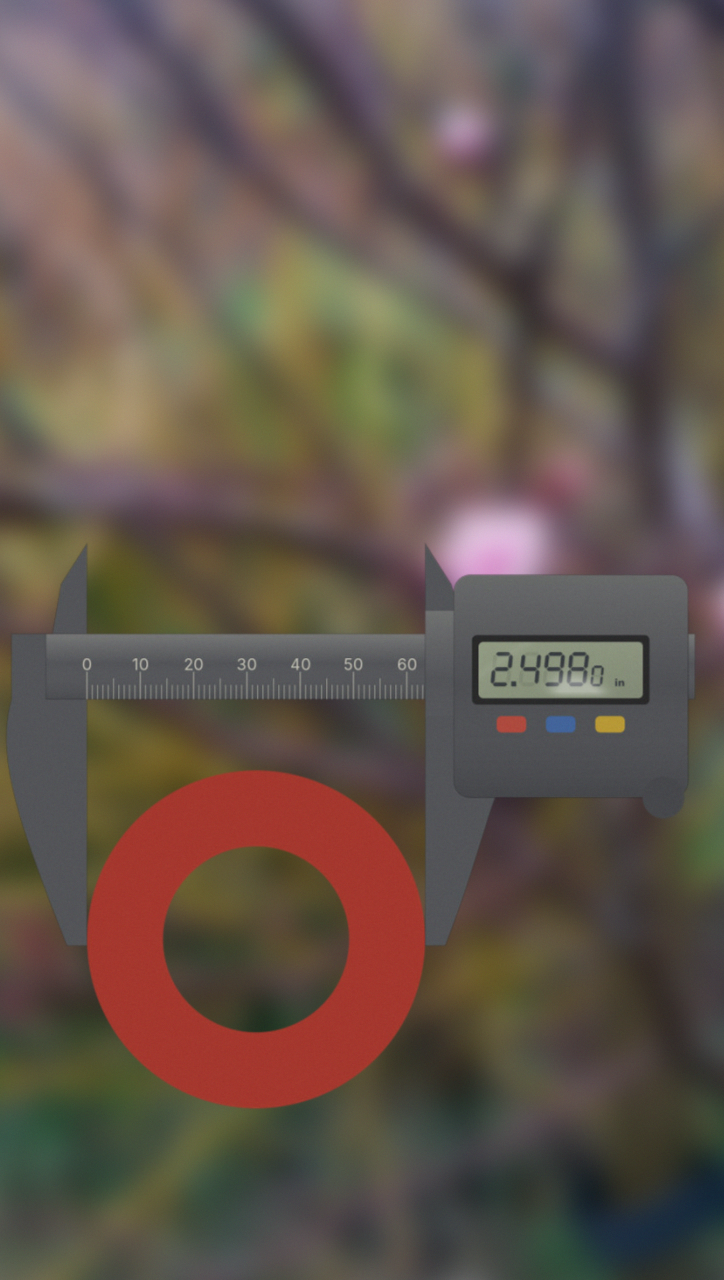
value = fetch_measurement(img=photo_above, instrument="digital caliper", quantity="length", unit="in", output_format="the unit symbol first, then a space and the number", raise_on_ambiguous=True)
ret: in 2.4980
